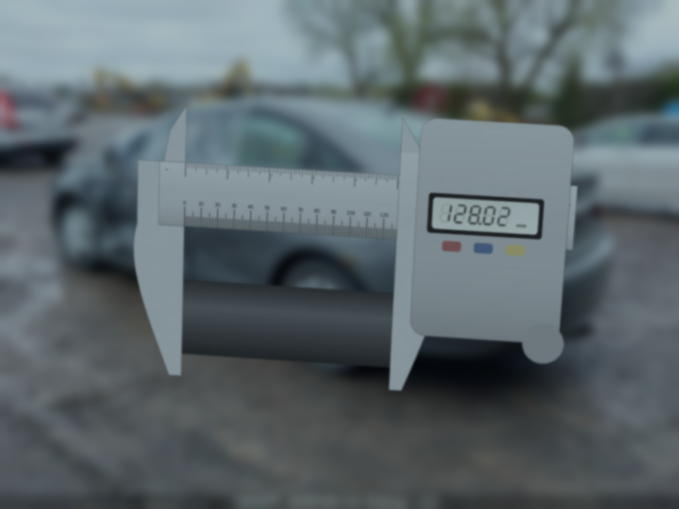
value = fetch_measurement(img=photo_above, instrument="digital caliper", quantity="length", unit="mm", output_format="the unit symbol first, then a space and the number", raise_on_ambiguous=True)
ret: mm 128.02
